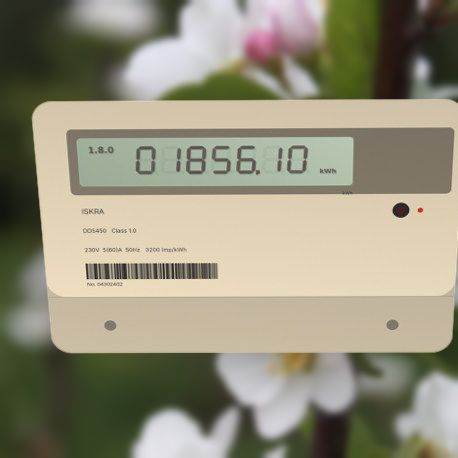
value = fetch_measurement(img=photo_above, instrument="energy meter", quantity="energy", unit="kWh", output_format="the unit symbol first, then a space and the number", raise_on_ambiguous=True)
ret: kWh 1856.10
